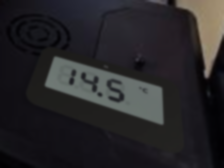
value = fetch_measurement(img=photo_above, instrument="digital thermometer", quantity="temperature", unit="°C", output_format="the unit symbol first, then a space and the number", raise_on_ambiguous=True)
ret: °C 14.5
